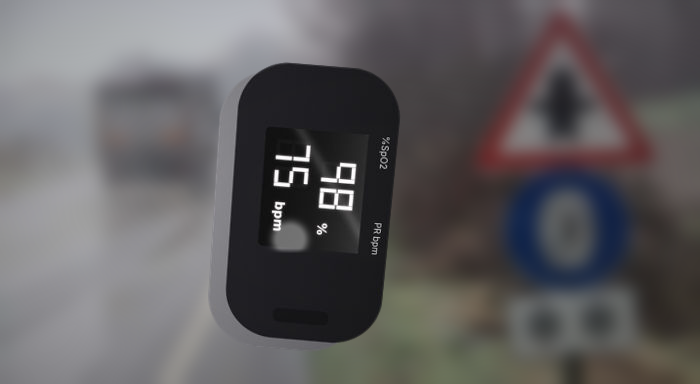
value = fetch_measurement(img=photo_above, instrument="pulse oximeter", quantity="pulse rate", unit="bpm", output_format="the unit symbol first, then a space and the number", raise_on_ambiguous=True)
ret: bpm 75
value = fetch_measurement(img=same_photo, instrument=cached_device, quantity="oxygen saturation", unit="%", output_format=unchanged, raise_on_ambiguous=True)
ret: % 98
